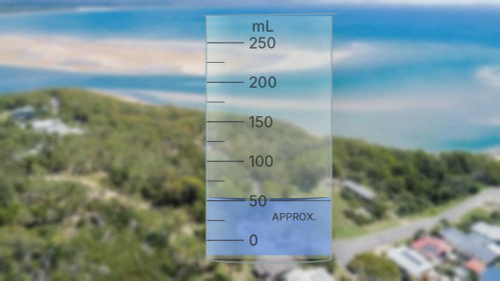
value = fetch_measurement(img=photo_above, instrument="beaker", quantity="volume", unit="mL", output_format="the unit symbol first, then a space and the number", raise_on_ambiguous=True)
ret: mL 50
